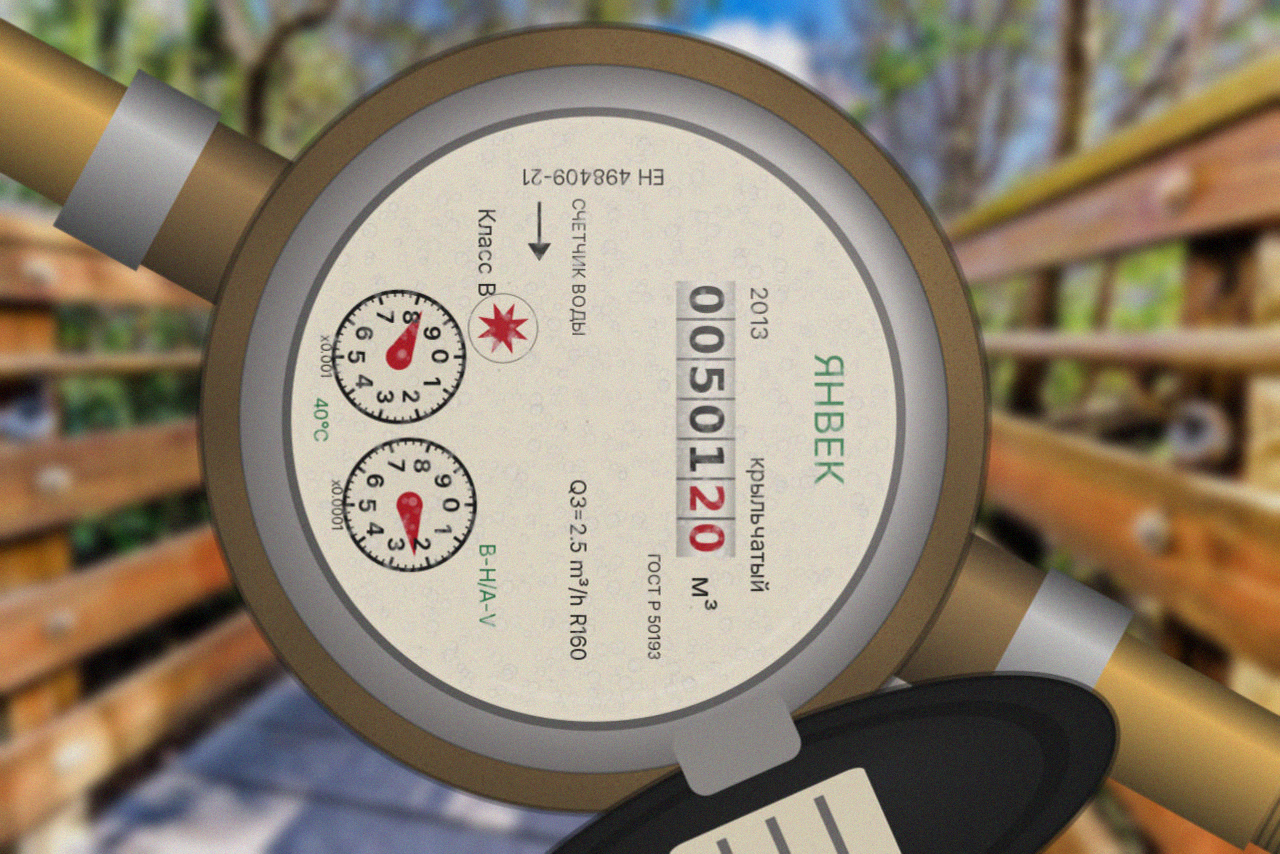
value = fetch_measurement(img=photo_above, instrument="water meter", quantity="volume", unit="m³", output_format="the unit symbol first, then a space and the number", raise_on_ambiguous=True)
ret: m³ 501.2082
